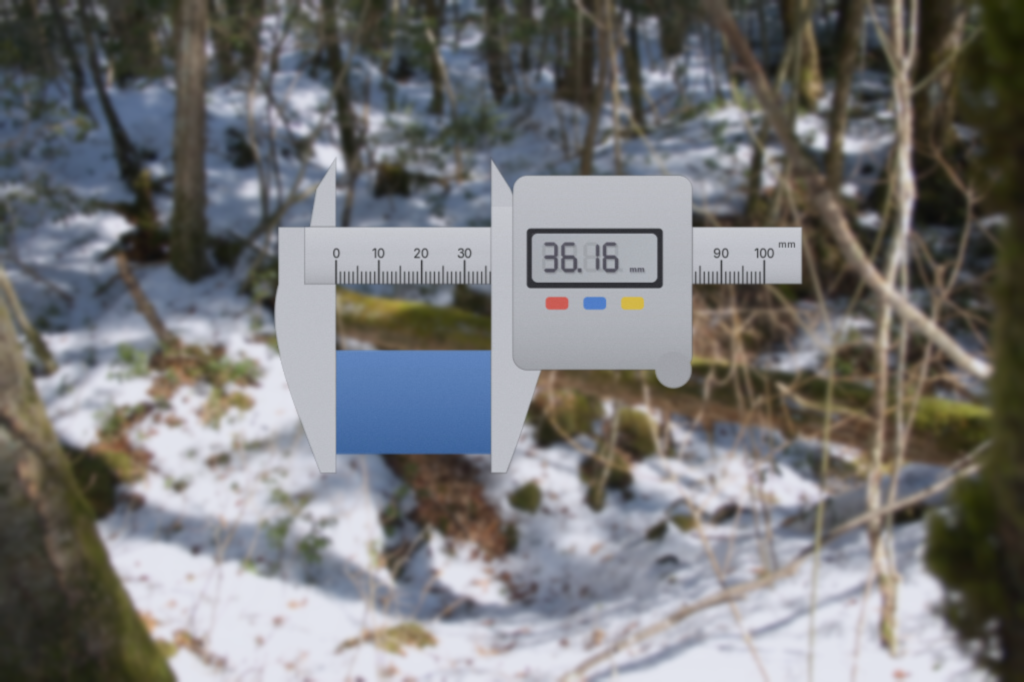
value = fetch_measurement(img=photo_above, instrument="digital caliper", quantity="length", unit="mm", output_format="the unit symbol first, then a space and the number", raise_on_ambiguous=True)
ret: mm 36.16
